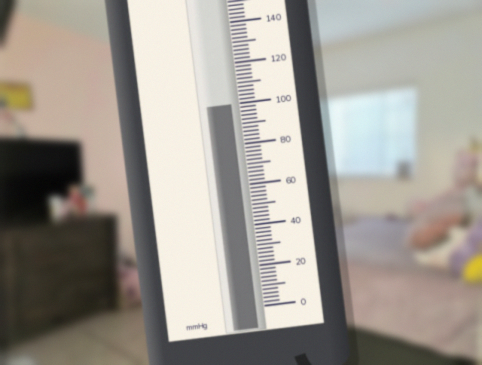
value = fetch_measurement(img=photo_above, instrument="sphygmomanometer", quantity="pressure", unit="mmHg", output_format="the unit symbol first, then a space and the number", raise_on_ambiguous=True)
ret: mmHg 100
